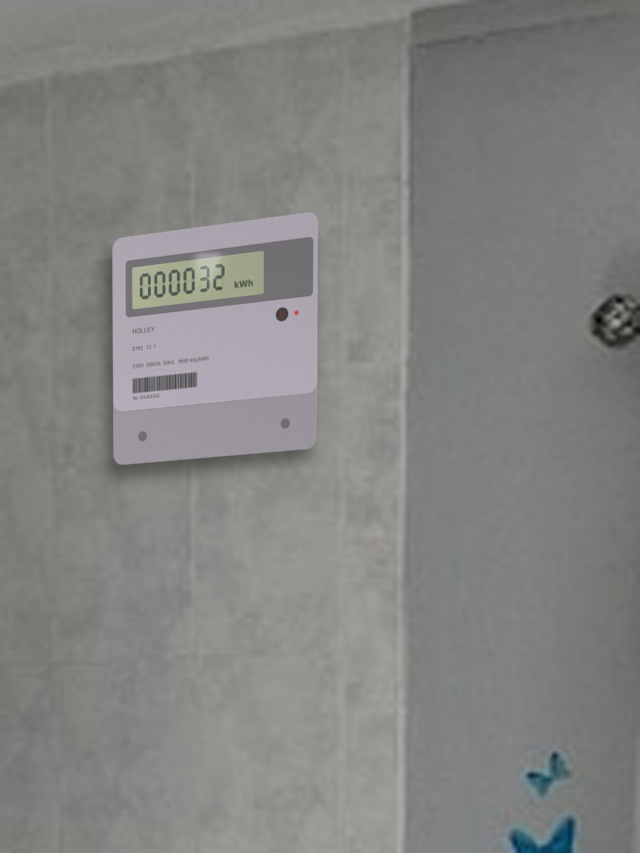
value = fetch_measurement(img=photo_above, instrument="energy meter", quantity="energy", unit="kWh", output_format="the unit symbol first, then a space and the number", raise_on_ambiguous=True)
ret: kWh 32
